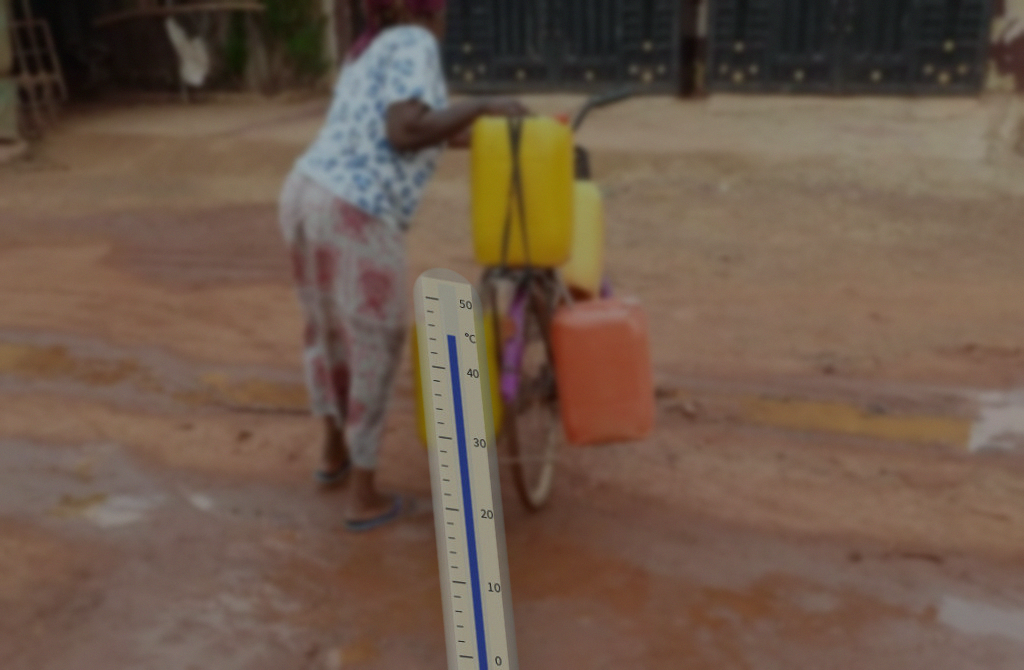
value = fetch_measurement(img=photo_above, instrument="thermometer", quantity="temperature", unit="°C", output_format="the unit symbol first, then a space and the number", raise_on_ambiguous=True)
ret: °C 45
